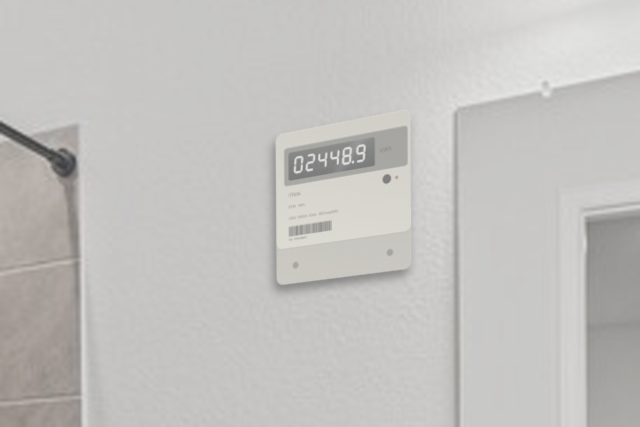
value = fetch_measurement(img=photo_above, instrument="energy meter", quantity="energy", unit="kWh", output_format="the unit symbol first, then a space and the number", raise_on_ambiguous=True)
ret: kWh 2448.9
